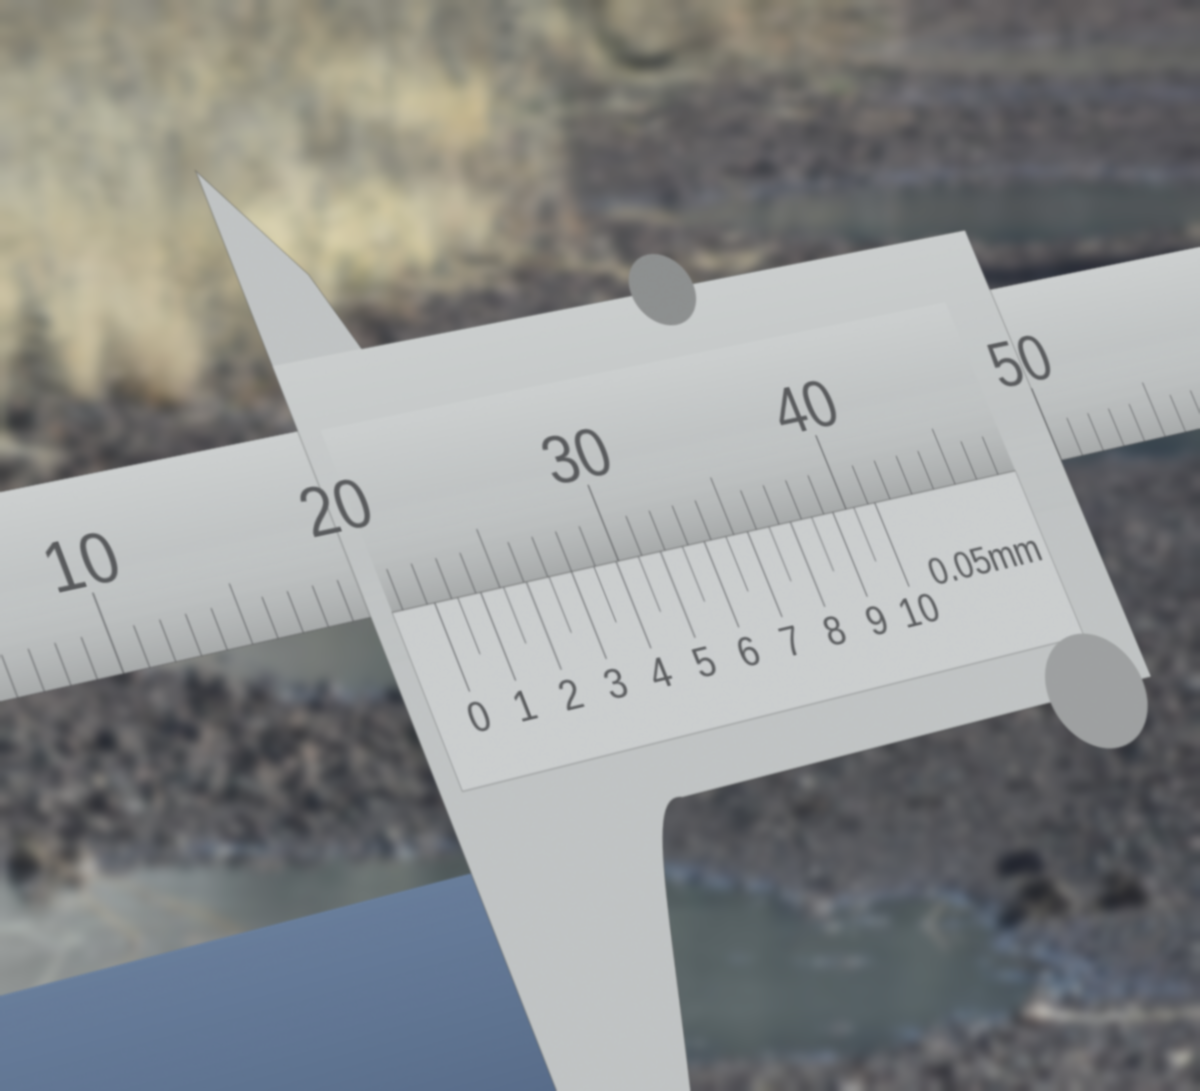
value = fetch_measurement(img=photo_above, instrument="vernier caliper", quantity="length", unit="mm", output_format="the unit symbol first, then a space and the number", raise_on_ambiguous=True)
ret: mm 22.3
